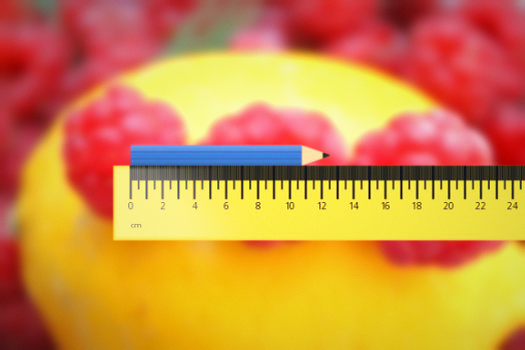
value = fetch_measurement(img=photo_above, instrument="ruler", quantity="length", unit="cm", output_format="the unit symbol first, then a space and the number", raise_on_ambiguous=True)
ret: cm 12.5
